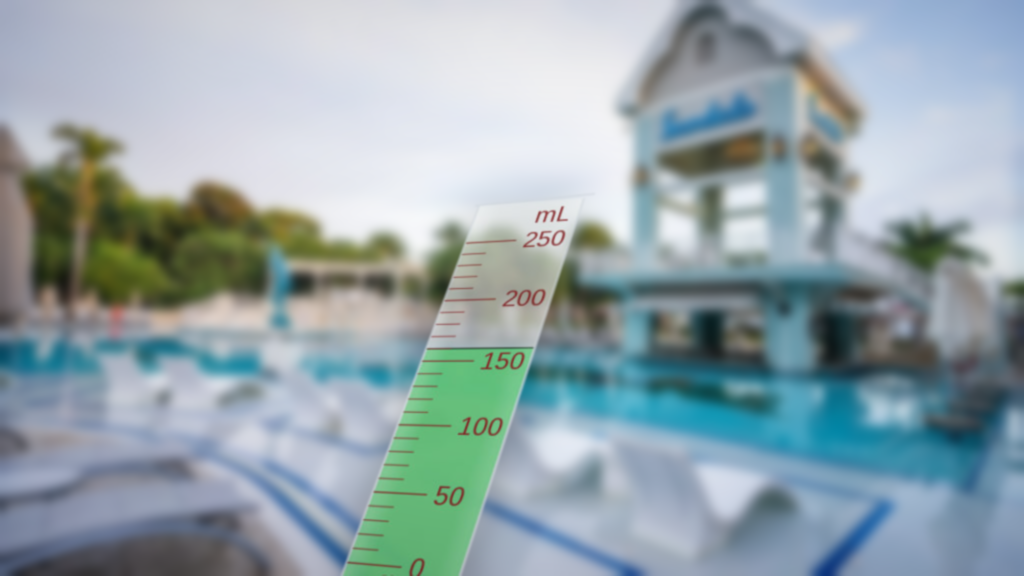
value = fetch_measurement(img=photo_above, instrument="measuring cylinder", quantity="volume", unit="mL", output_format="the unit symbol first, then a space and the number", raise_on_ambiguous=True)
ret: mL 160
